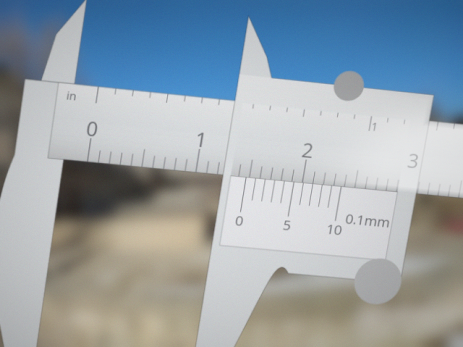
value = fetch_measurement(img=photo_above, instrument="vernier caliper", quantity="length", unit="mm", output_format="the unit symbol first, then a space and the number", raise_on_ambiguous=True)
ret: mm 14.7
